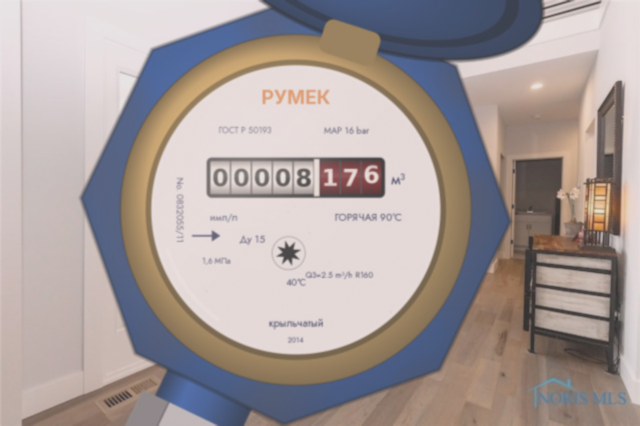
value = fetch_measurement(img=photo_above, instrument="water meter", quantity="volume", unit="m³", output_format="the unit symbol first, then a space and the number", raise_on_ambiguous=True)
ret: m³ 8.176
